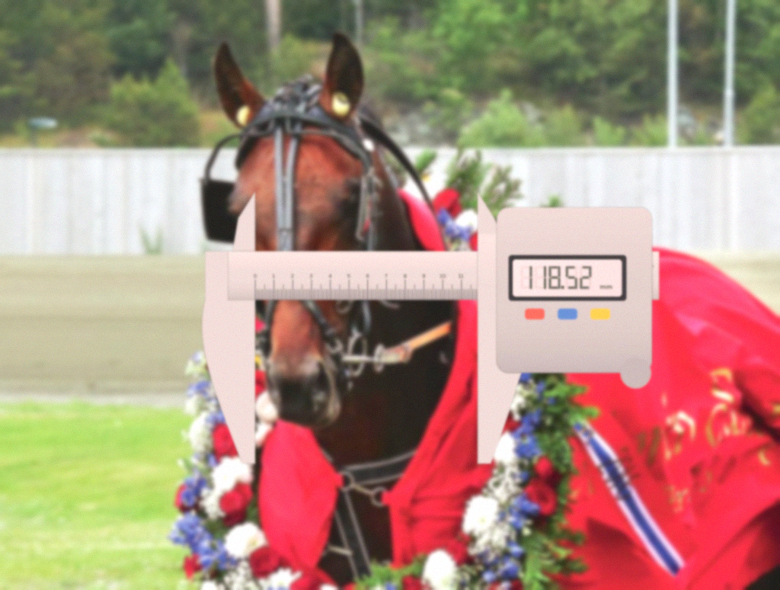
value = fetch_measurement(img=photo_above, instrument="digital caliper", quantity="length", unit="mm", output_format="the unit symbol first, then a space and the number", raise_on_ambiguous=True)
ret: mm 118.52
